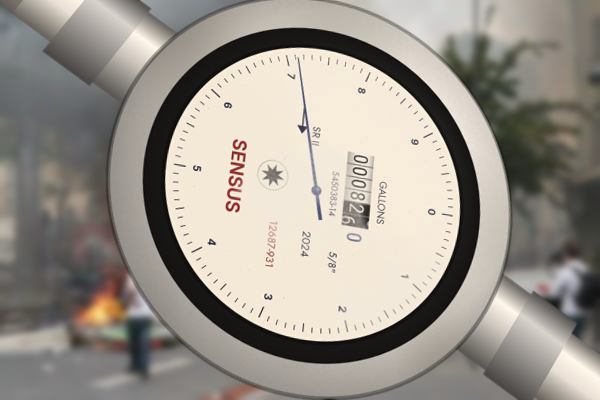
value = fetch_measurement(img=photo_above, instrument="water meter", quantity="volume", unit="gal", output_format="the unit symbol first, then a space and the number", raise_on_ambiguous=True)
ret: gal 8257.1
